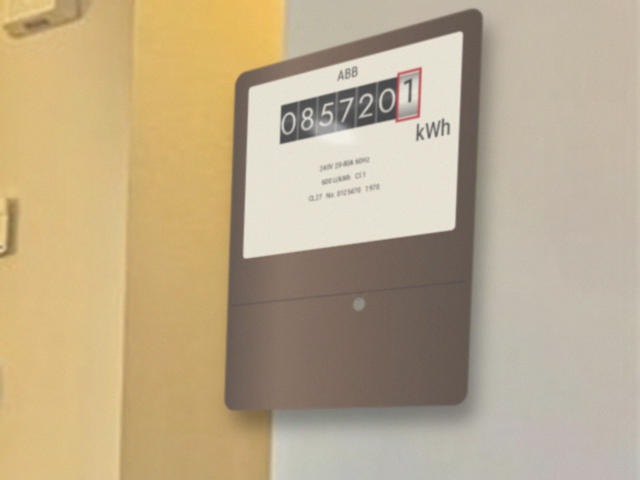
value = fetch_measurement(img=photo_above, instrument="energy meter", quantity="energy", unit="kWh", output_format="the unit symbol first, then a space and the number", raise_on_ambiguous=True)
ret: kWh 85720.1
